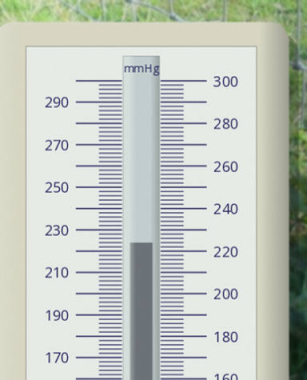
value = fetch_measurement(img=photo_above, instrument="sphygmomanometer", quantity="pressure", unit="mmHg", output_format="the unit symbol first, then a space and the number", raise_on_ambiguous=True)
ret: mmHg 224
